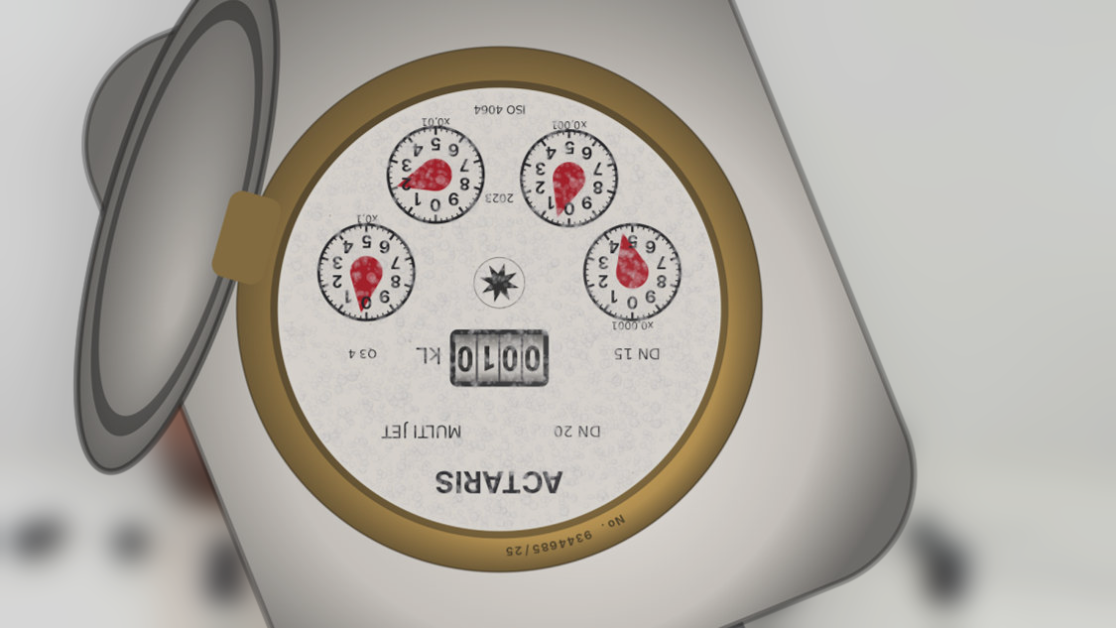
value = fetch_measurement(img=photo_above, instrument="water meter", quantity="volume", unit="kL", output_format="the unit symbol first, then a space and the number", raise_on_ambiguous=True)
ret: kL 10.0204
